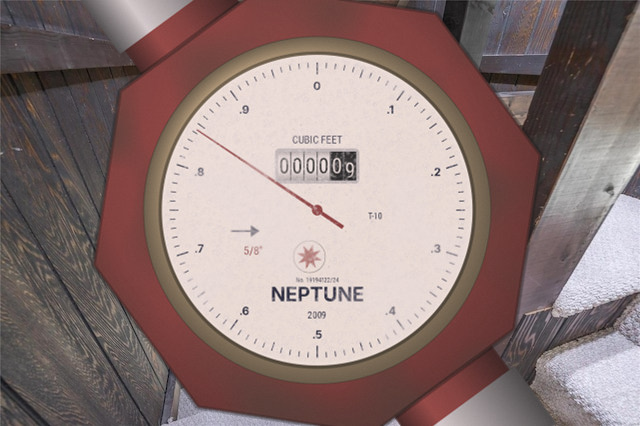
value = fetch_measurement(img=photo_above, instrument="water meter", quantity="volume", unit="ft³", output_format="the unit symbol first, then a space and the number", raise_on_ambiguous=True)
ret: ft³ 8.84
